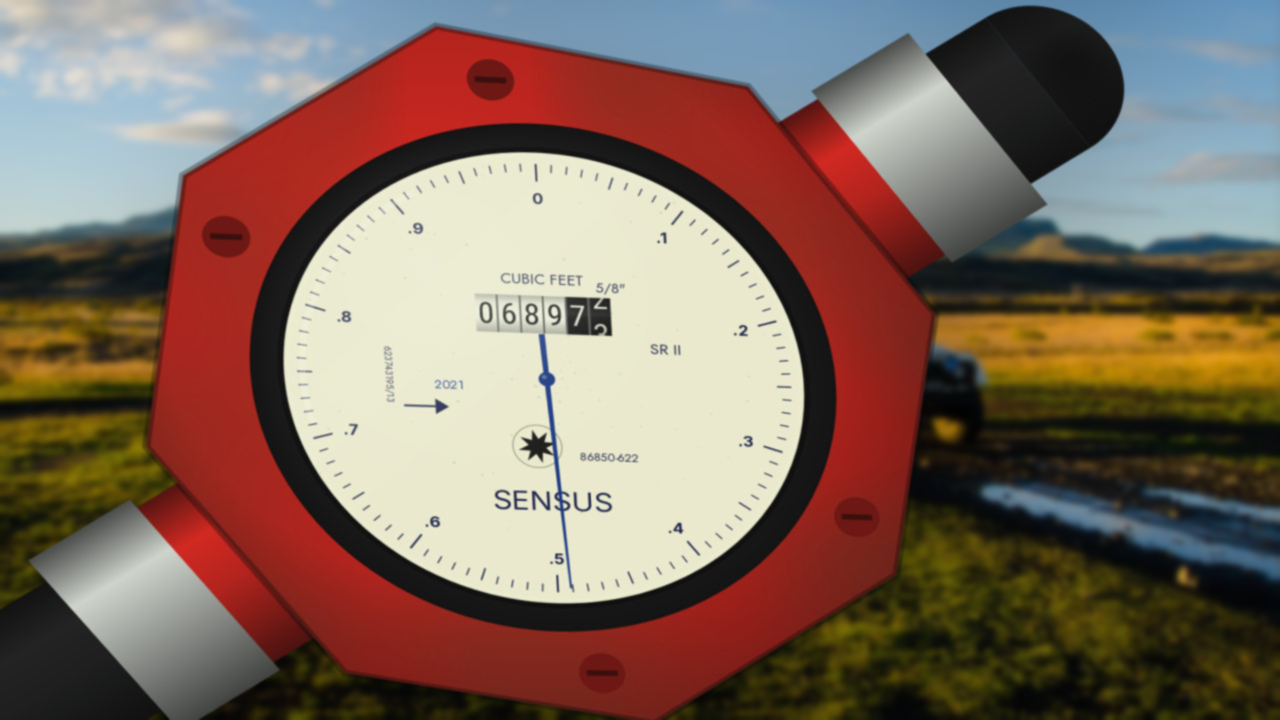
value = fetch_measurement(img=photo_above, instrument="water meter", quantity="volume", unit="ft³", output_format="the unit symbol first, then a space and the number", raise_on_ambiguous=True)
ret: ft³ 68972.49
